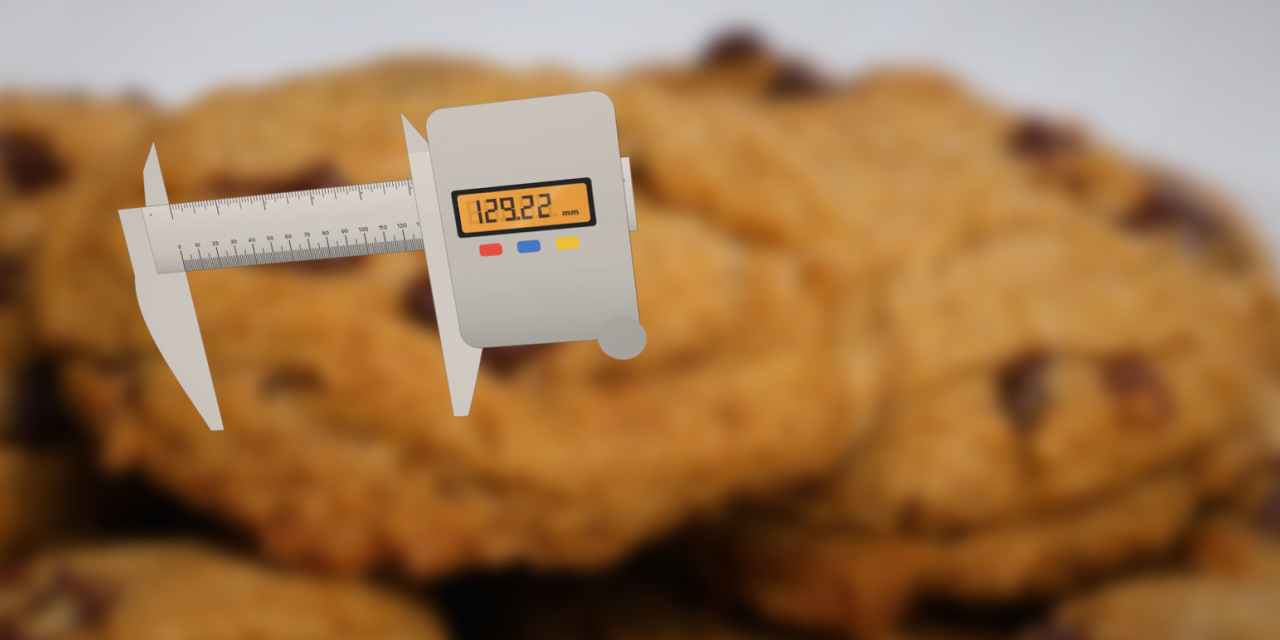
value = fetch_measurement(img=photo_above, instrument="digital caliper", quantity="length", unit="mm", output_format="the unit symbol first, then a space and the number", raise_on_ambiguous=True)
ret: mm 129.22
